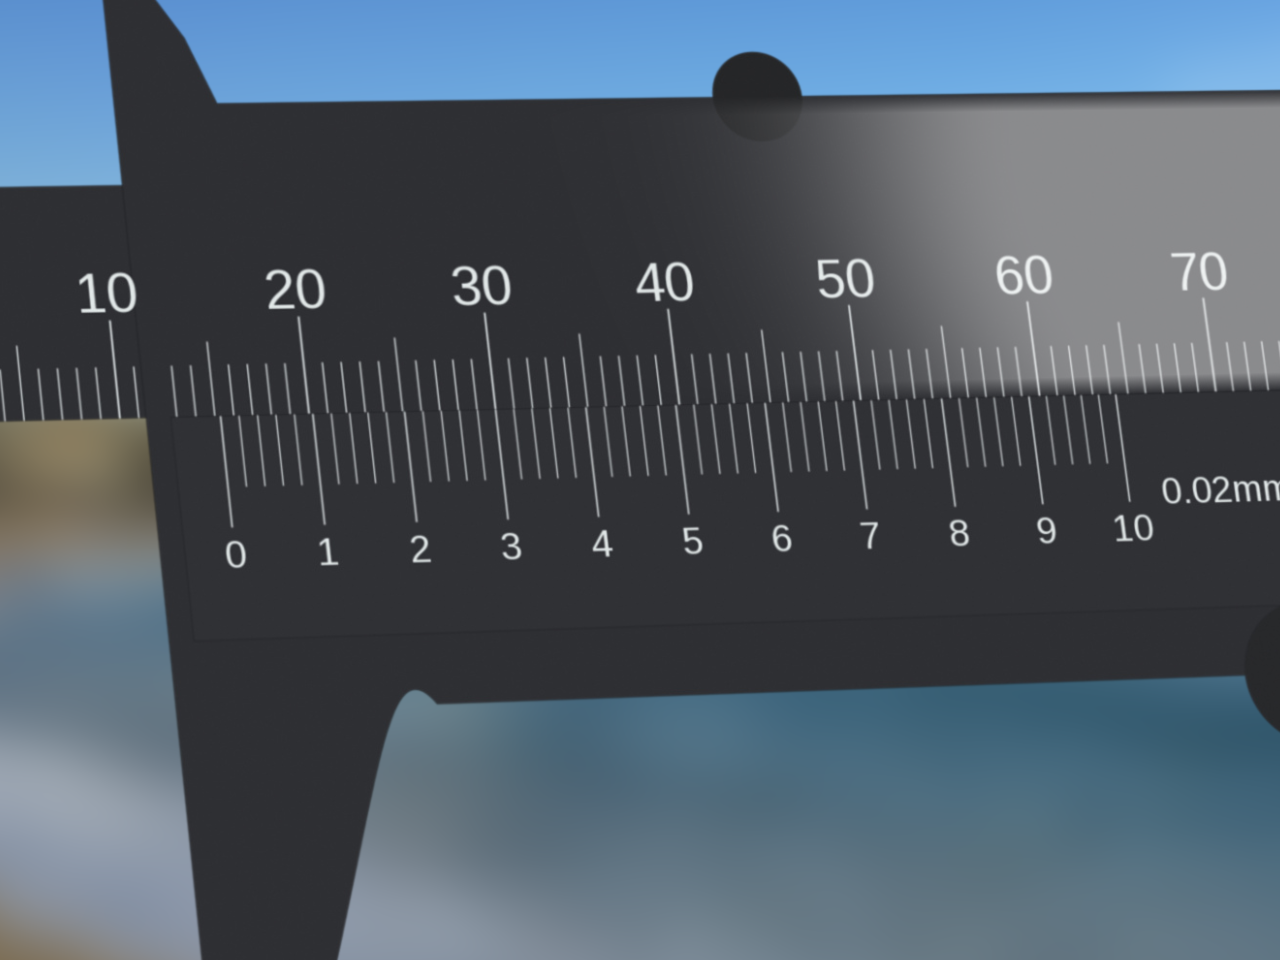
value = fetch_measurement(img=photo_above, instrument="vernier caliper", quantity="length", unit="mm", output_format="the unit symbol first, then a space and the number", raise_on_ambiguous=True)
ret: mm 15.3
